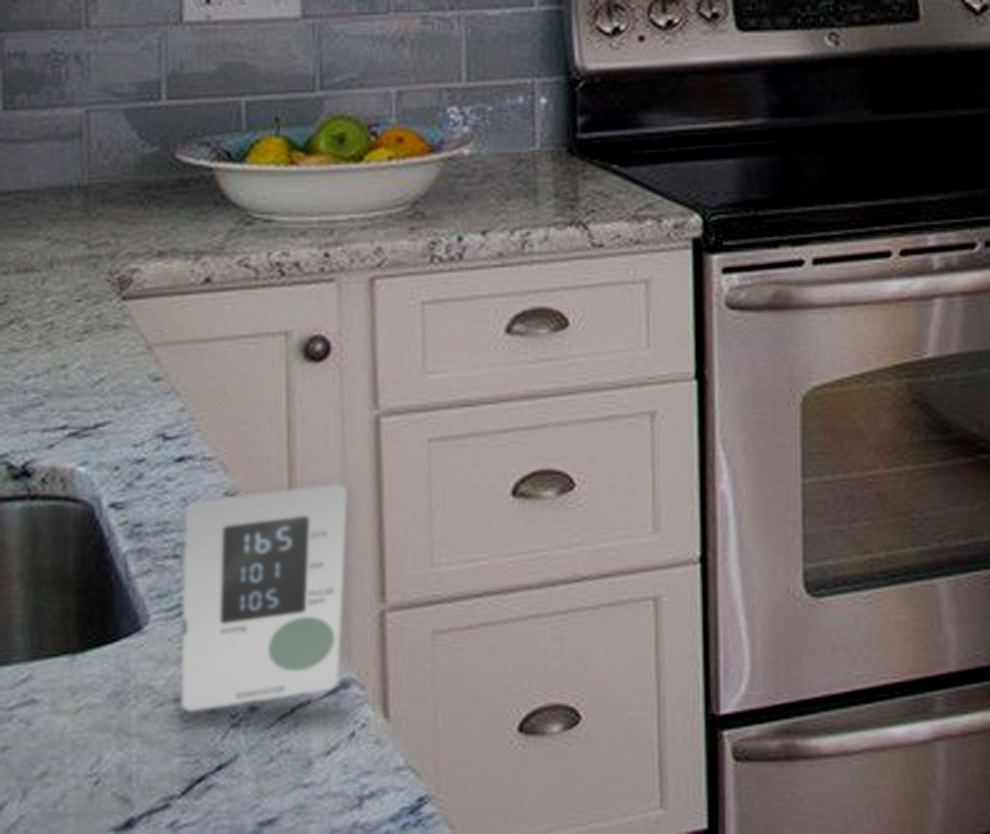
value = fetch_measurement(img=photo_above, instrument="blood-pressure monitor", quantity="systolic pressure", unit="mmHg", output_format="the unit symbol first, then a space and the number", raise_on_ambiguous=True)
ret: mmHg 165
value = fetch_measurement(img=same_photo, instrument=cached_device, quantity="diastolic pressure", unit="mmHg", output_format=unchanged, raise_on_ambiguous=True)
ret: mmHg 101
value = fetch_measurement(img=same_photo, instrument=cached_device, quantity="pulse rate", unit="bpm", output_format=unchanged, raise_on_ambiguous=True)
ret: bpm 105
